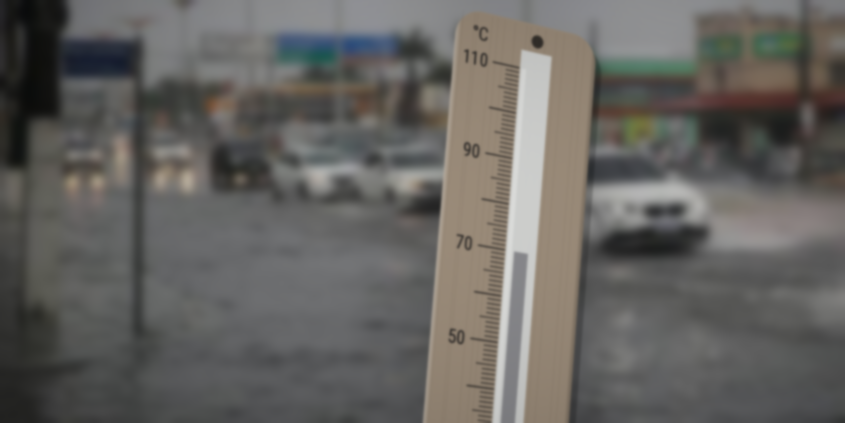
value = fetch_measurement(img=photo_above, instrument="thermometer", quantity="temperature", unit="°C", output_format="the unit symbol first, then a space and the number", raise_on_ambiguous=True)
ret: °C 70
